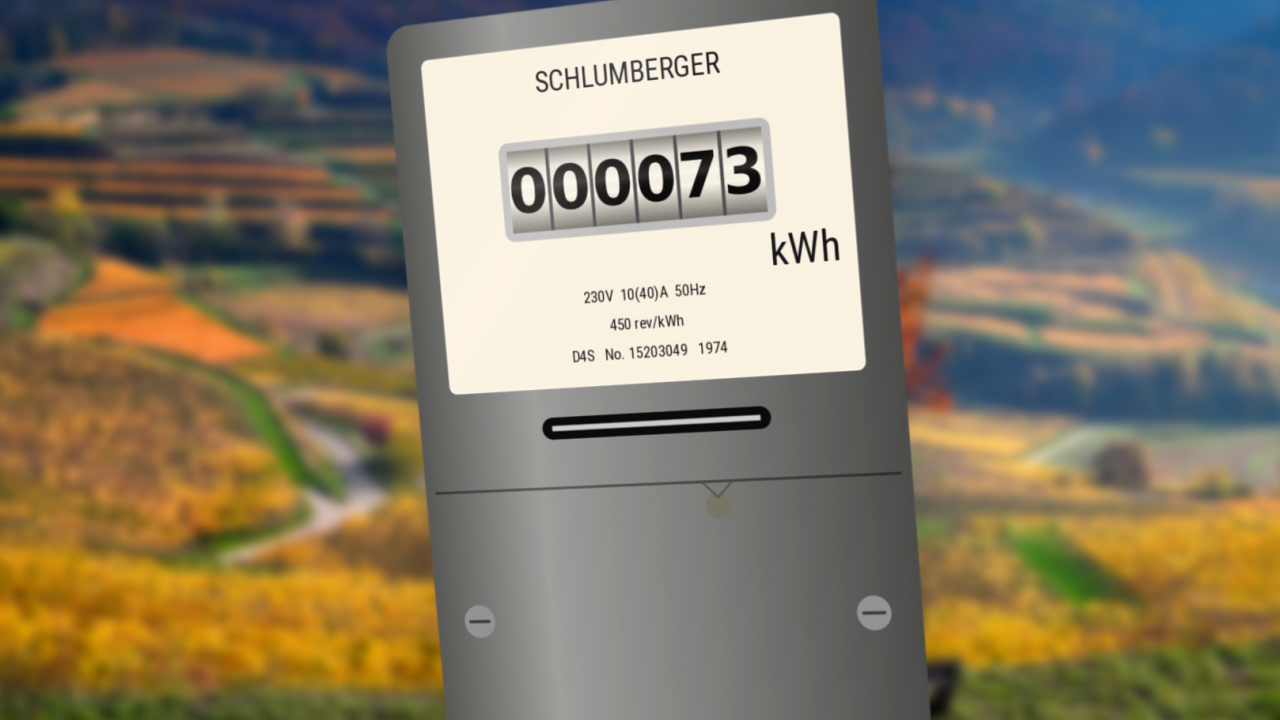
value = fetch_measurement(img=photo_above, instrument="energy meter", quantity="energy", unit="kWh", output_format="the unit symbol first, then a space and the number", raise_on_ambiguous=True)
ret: kWh 73
